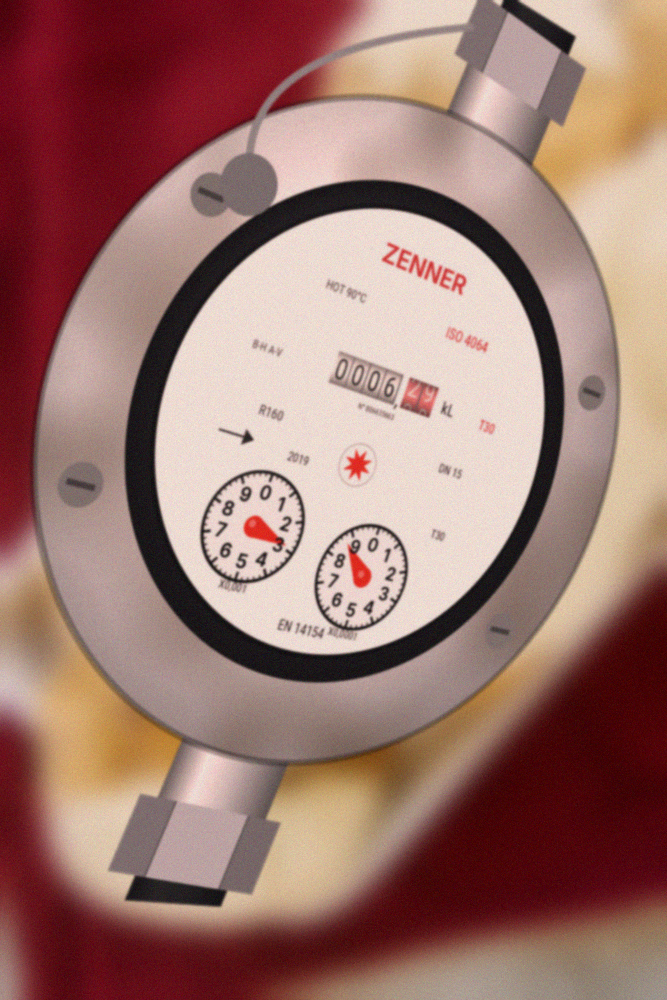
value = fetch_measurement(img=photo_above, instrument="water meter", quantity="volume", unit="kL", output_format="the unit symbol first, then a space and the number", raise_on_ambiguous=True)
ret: kL 6.2928
